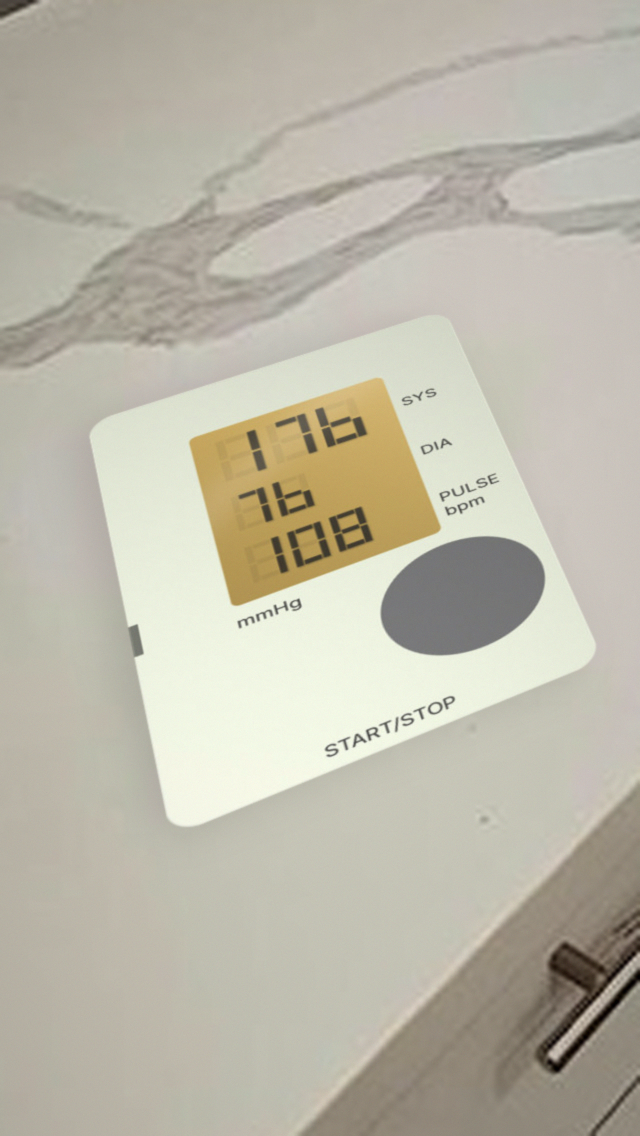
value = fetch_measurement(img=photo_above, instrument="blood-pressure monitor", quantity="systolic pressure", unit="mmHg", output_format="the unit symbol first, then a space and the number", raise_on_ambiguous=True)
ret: mmHg 176
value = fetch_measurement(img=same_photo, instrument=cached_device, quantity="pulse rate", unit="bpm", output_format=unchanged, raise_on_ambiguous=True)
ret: bpm 108
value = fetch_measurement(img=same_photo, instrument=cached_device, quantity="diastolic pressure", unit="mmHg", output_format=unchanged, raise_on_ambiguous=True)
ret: mmHg 76
